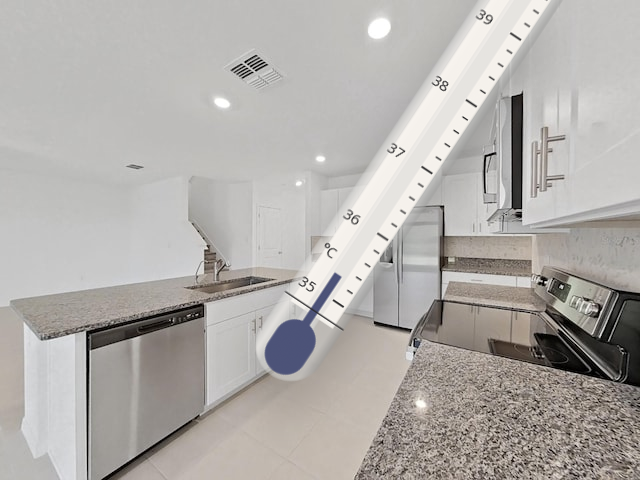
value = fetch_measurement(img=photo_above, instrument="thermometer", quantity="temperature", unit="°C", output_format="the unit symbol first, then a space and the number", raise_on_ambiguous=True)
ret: °C 35.3
